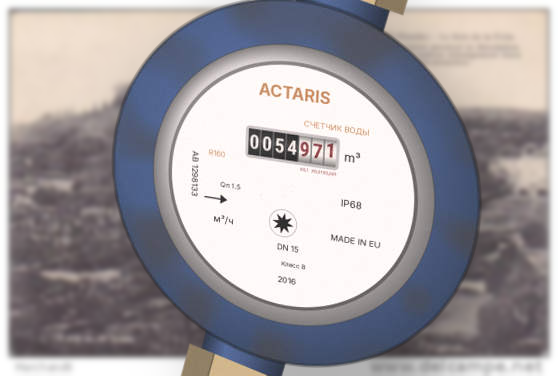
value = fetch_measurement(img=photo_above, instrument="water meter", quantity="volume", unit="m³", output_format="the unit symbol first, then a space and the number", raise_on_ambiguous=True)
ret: m³ 54.971
